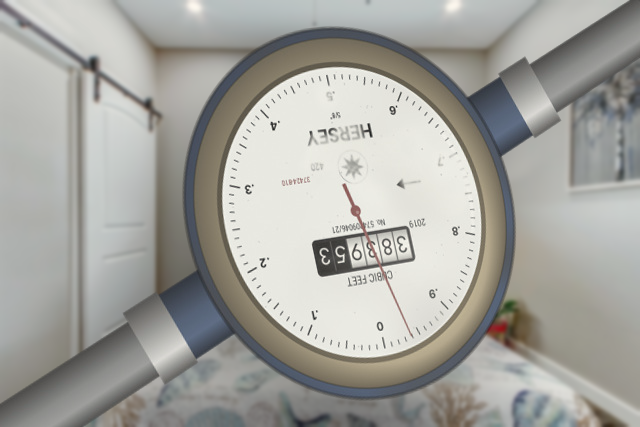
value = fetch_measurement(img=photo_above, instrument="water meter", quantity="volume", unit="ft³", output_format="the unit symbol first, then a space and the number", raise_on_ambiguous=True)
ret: ft³ 383952.96
